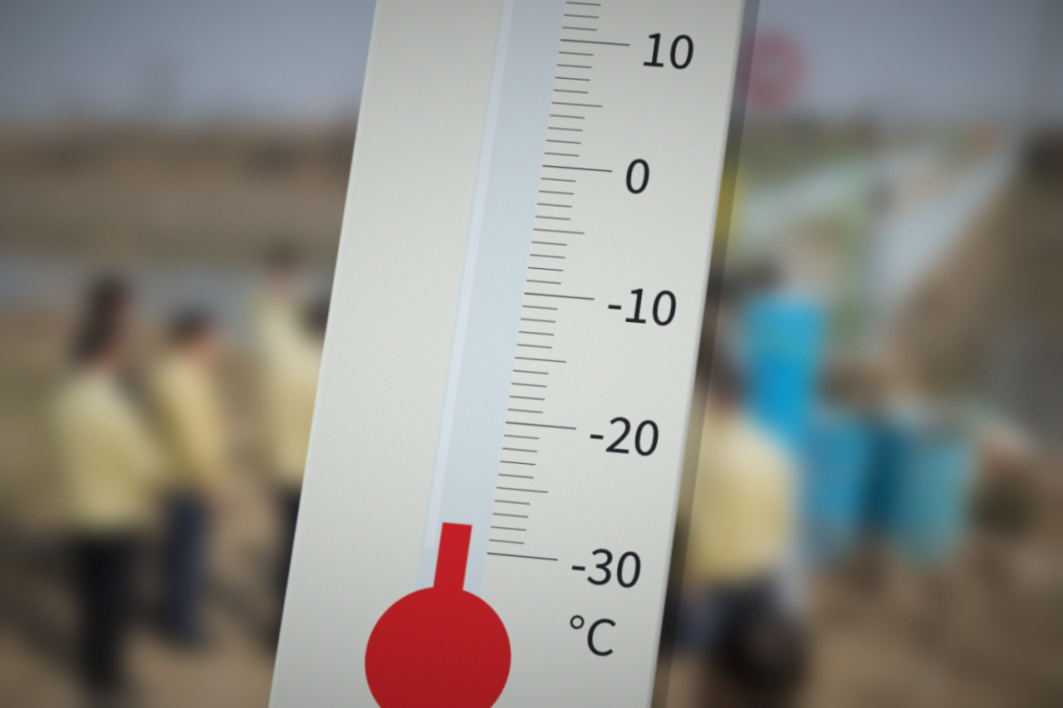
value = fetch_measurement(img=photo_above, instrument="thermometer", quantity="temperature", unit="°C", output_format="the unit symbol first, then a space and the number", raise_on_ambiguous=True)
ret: °C -28
